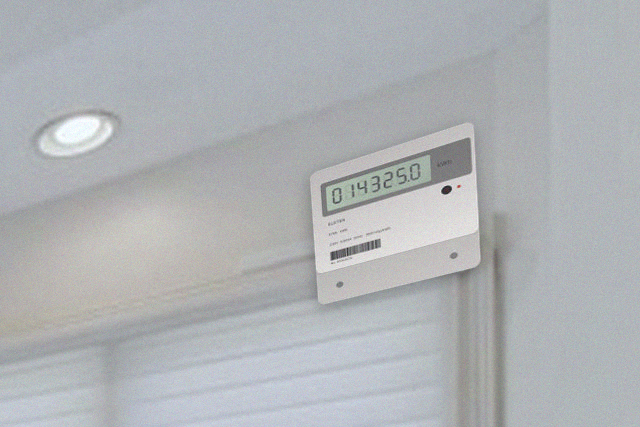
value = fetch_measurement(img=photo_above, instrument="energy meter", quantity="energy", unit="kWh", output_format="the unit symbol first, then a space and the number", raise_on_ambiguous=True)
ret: kWh 14325.0
